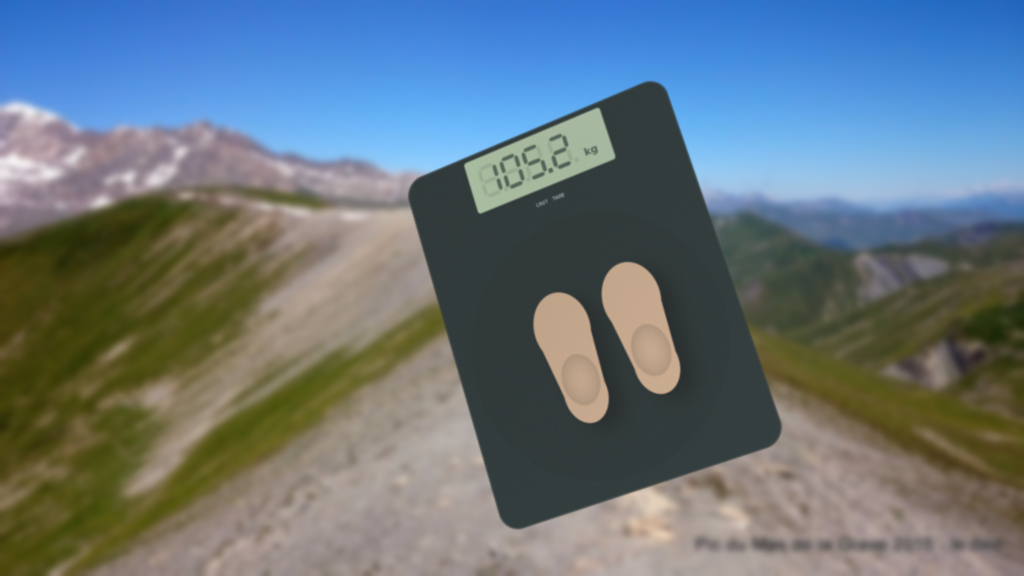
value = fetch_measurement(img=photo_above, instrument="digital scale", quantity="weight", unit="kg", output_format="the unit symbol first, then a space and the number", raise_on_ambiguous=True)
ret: kg 105.2
